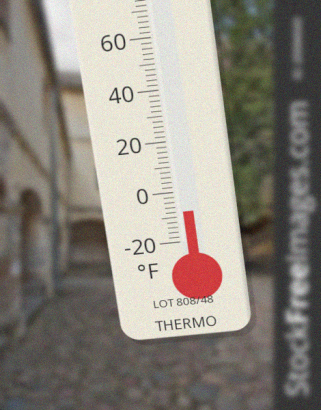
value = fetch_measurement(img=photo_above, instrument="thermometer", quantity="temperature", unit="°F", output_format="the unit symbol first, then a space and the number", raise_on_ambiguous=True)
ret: °F -8
